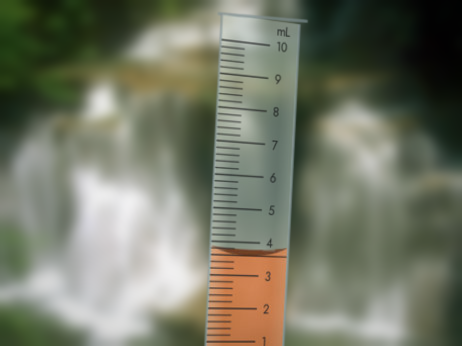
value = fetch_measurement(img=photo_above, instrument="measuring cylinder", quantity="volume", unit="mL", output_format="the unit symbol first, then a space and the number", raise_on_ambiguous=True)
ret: mL 3.6
